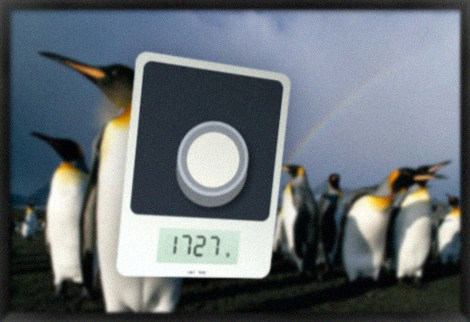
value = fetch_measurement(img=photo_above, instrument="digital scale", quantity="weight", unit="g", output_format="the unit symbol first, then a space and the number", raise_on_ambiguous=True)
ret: g 1727
